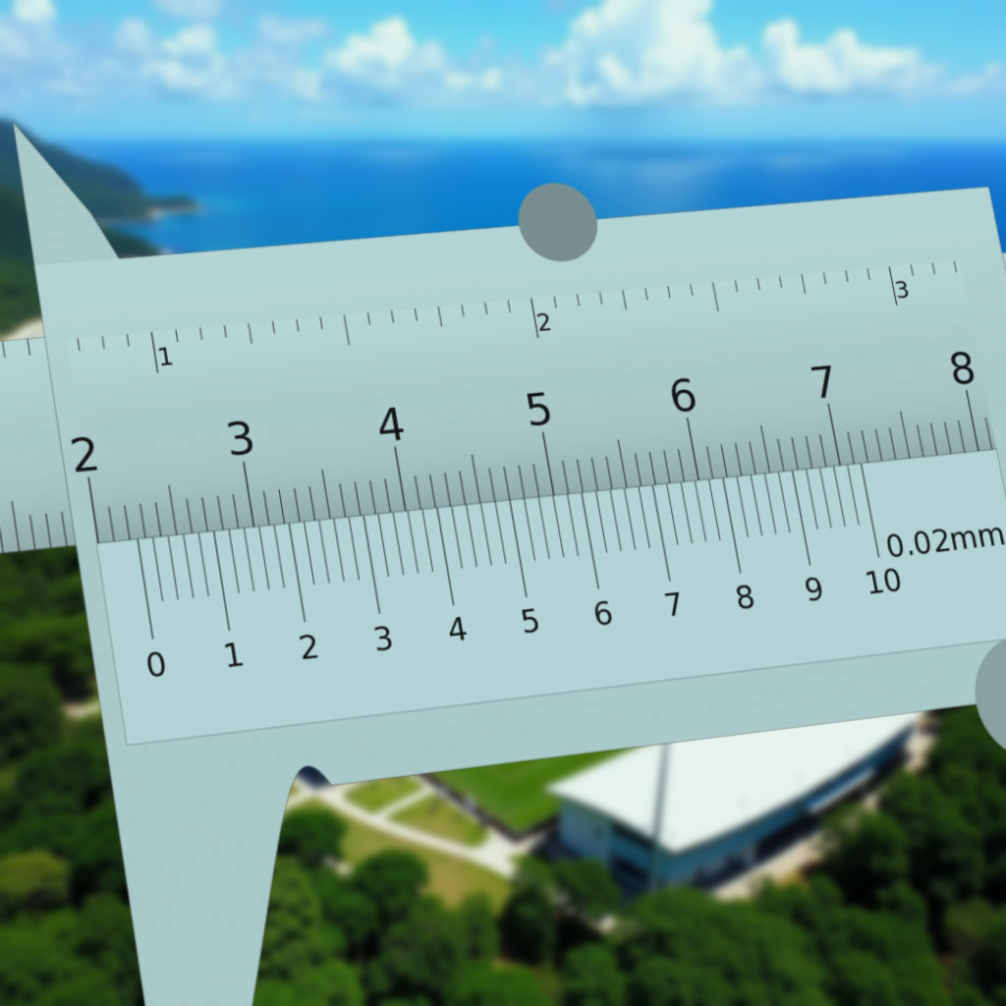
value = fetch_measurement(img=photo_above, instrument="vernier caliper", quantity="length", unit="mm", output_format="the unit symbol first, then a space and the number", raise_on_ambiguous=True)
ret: mm 22.5
